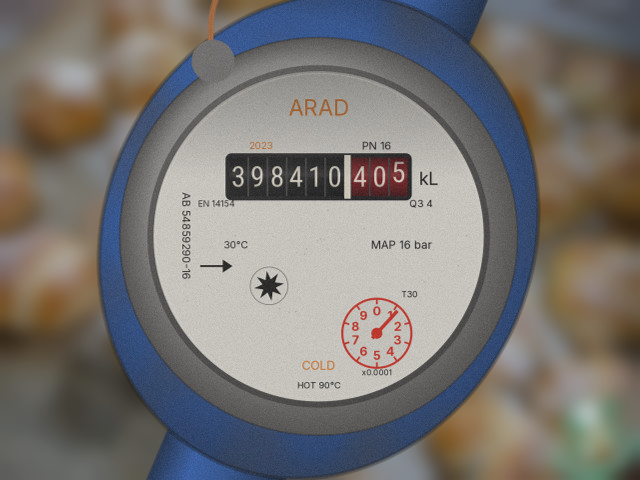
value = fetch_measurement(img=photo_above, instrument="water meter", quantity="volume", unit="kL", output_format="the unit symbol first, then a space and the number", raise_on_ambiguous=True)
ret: kL 398410.4051
